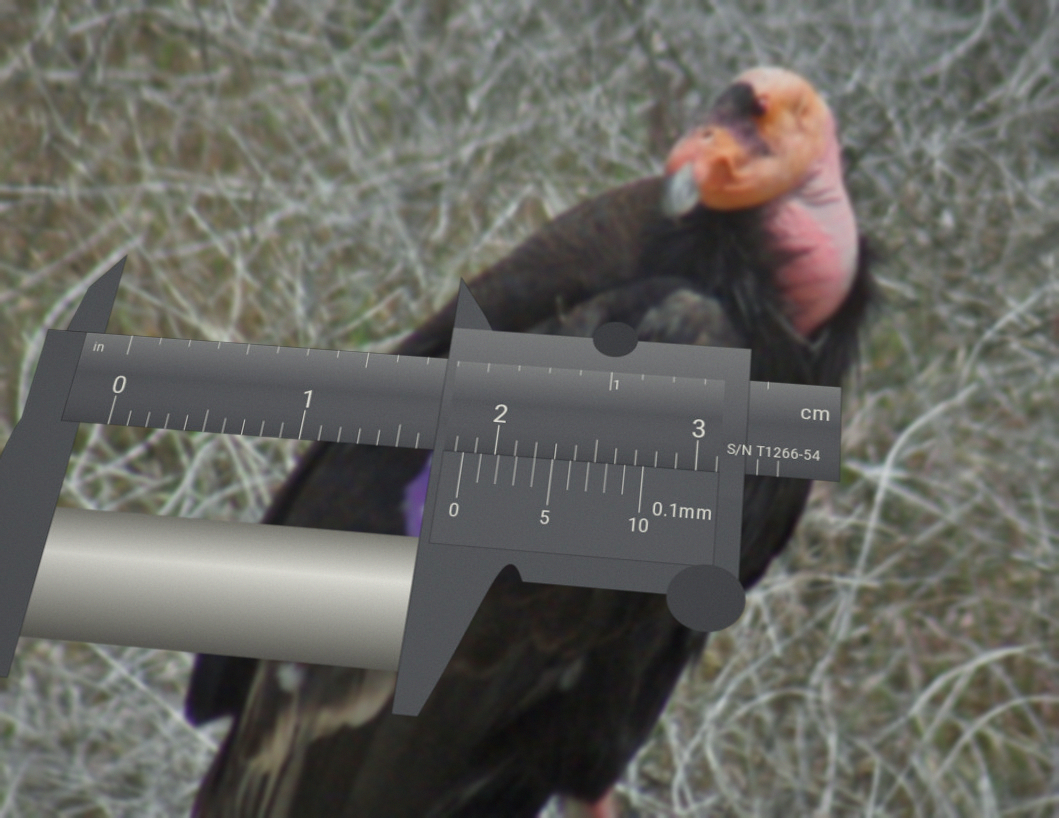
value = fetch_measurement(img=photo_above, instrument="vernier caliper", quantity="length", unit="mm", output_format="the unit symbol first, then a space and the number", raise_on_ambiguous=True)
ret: mm 18.4
